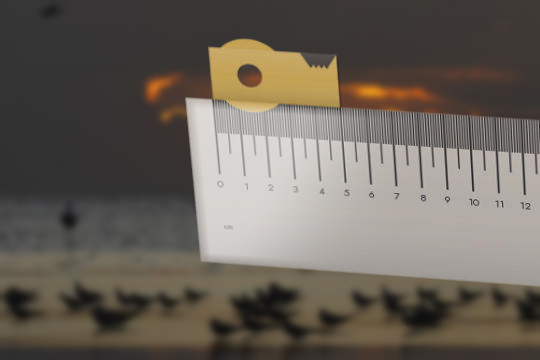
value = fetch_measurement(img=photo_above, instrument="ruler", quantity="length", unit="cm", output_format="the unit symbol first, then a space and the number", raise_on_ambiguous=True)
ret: cm 5
